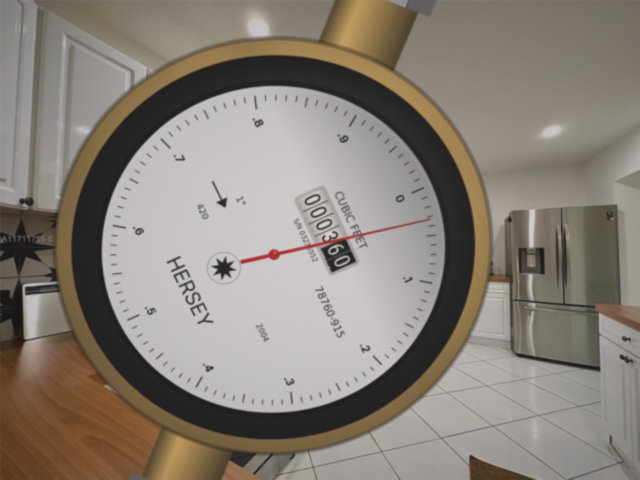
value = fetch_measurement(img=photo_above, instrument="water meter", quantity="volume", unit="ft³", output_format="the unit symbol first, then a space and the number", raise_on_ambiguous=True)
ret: ft³ 360.03
